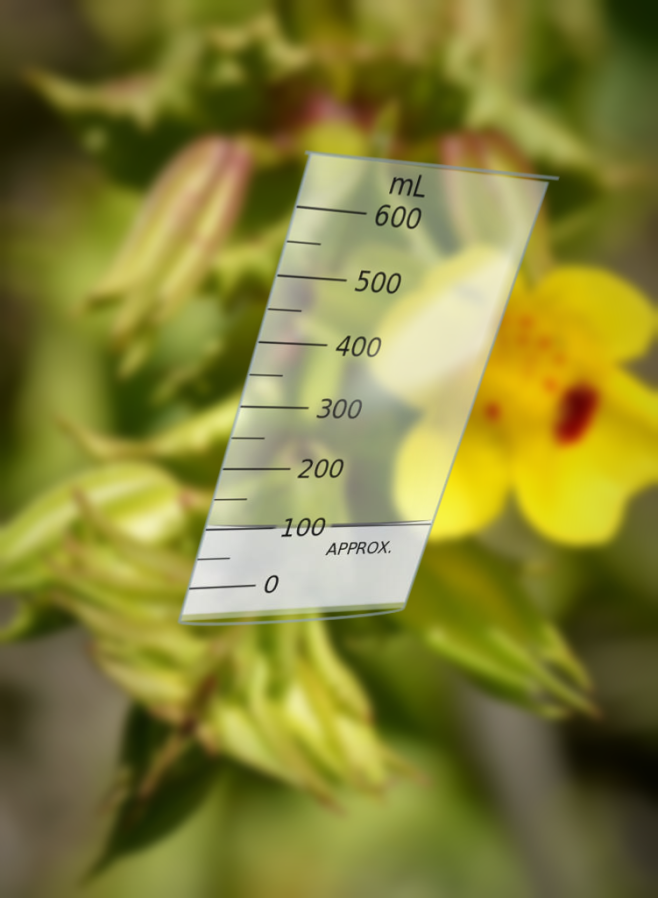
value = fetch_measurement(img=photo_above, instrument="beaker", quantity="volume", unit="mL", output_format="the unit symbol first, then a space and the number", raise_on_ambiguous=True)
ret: mL 100
